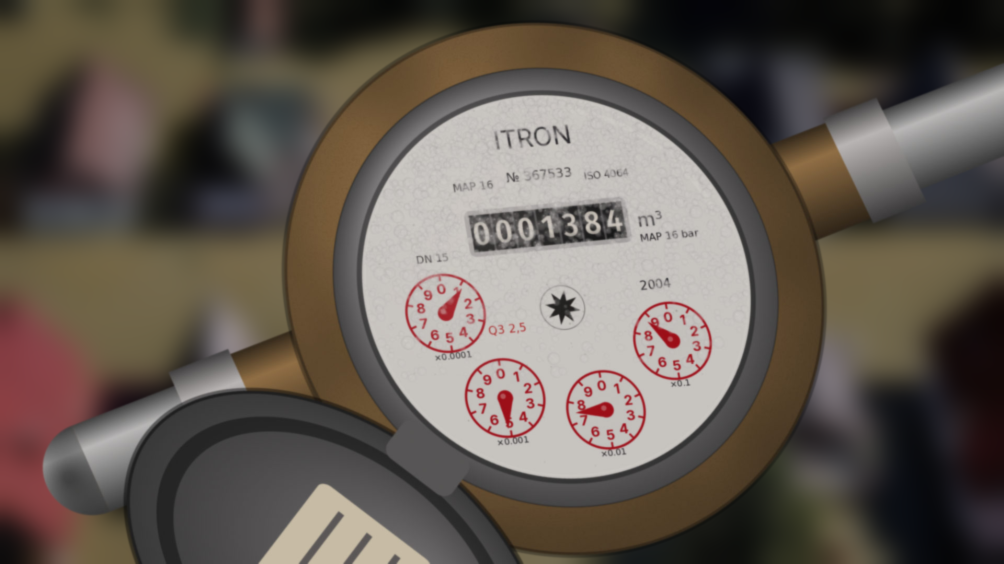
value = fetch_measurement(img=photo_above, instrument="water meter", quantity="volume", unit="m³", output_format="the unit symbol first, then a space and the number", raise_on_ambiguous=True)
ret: m³ 1384.8751
